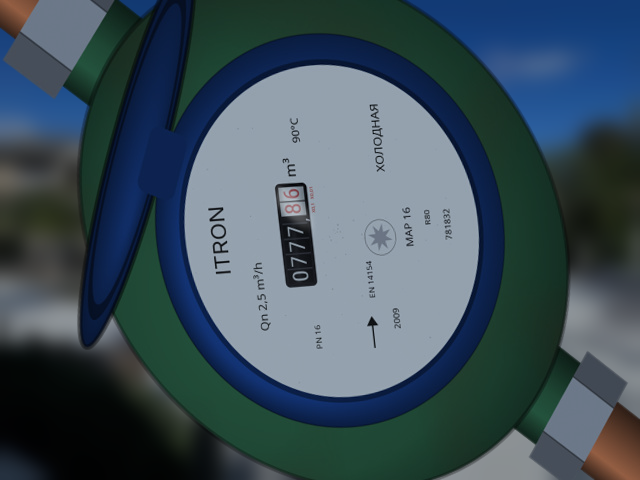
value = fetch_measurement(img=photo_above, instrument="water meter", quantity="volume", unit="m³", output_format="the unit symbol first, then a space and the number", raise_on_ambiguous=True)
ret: m³ 777.86
